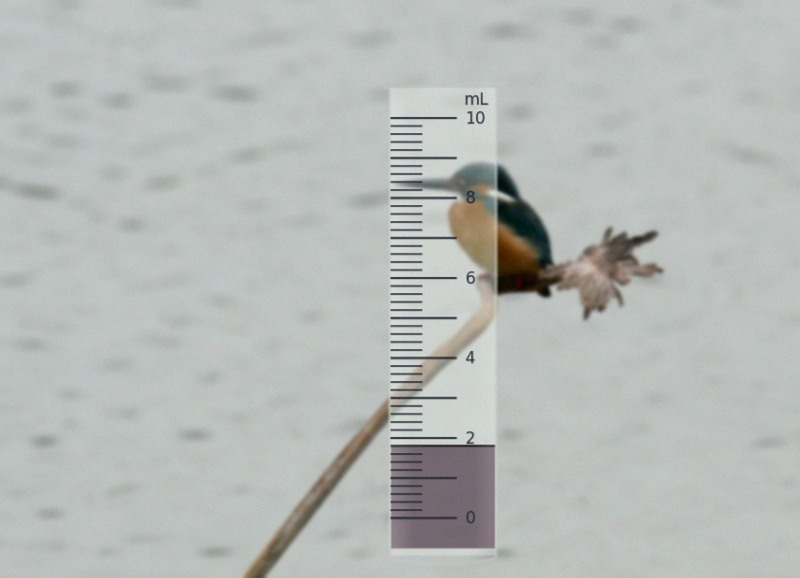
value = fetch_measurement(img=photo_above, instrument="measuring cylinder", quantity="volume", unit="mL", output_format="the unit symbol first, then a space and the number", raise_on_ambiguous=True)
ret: mL 1.8
